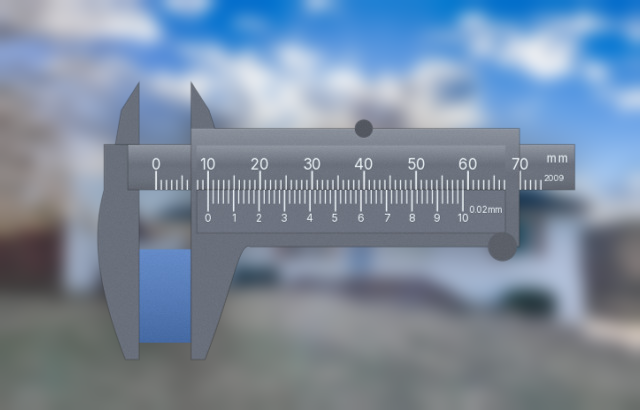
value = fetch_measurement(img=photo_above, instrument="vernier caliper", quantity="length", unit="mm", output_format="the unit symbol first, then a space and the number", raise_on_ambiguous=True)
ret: mm 10.0
